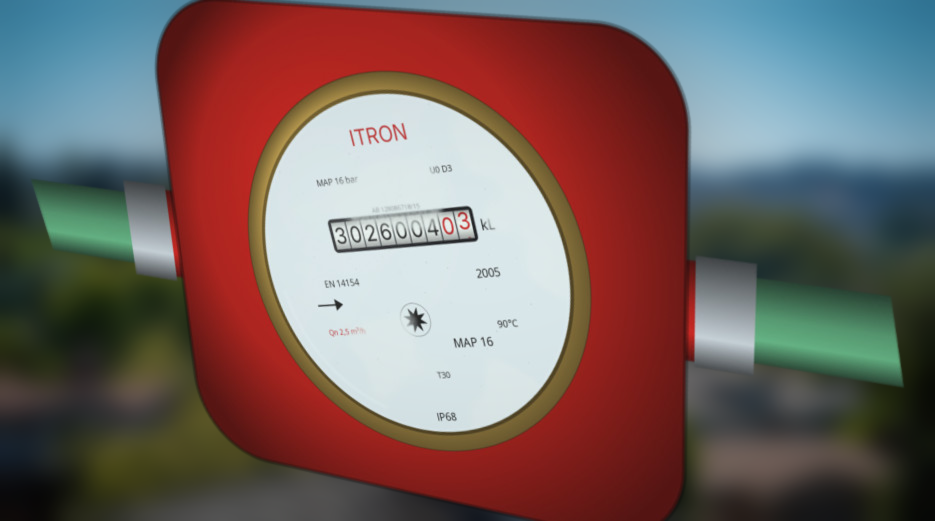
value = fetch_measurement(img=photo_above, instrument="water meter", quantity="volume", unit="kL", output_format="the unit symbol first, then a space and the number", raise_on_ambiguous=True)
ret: kL 3026004.03
